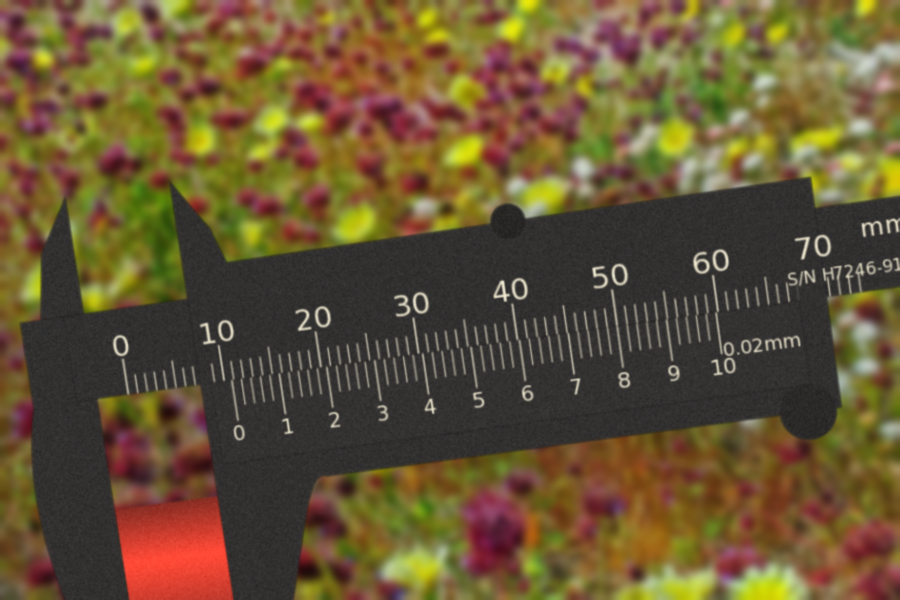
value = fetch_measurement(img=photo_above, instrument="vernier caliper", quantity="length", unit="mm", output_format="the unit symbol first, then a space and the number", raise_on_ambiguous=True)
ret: mm 10.8
